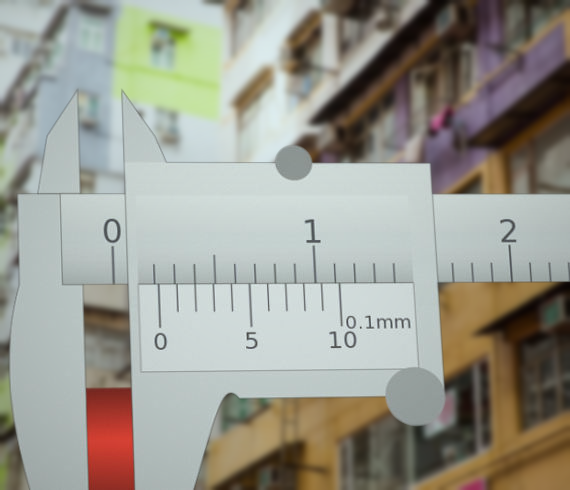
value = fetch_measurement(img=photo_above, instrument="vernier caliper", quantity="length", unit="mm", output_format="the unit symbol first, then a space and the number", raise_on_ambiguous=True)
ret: mm 2.2
